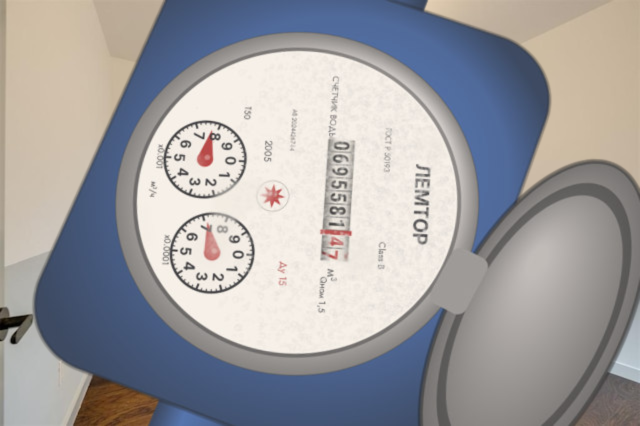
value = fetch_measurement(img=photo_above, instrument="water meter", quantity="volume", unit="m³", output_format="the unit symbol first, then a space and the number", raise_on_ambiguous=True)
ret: m³ 695581.4677
